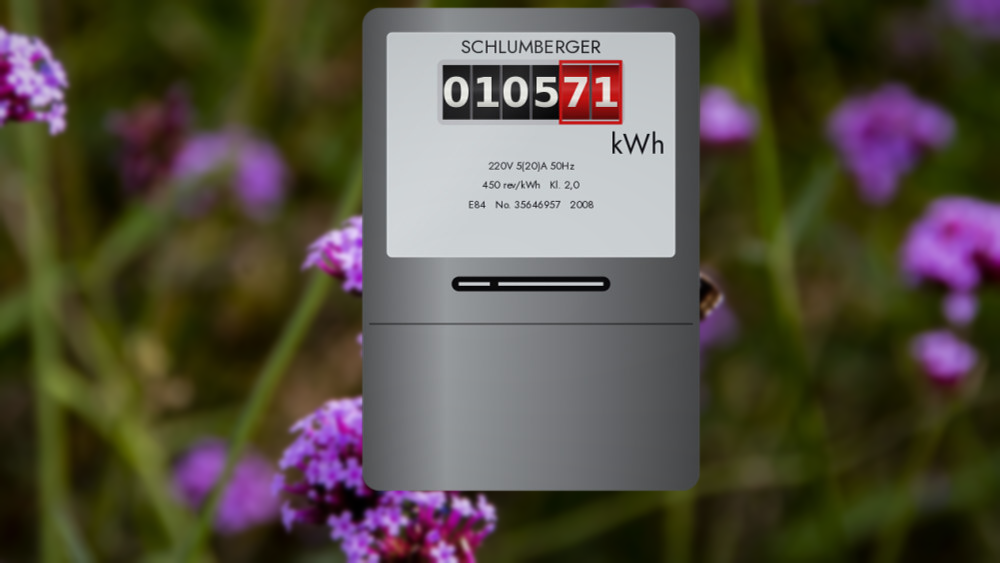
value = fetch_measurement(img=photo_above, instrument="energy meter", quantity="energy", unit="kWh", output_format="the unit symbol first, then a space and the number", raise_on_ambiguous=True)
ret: kWh 105.71
